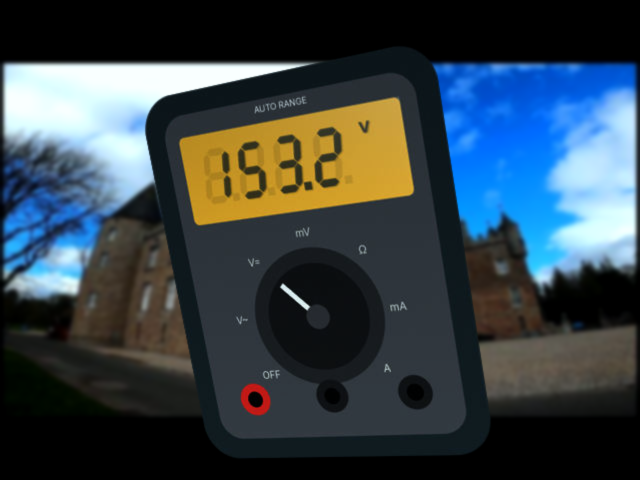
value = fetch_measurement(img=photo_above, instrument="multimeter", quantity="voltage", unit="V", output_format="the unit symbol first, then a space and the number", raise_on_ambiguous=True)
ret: V 153.2
